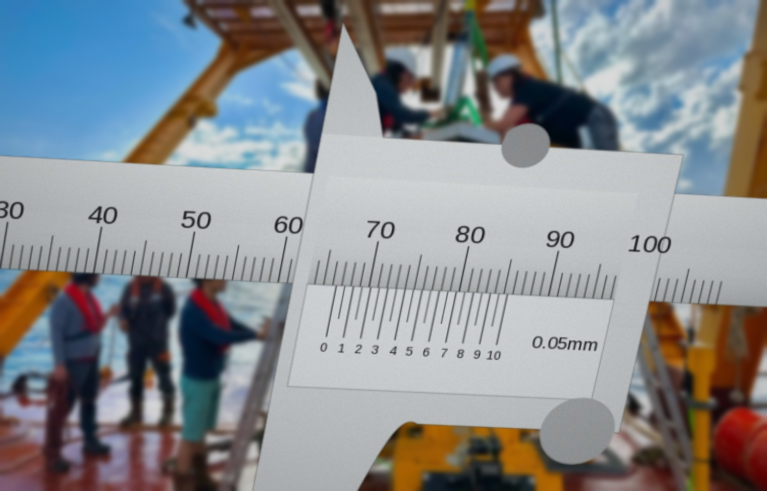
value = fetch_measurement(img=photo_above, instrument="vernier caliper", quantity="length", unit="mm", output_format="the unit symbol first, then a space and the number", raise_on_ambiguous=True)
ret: mm 66.4
